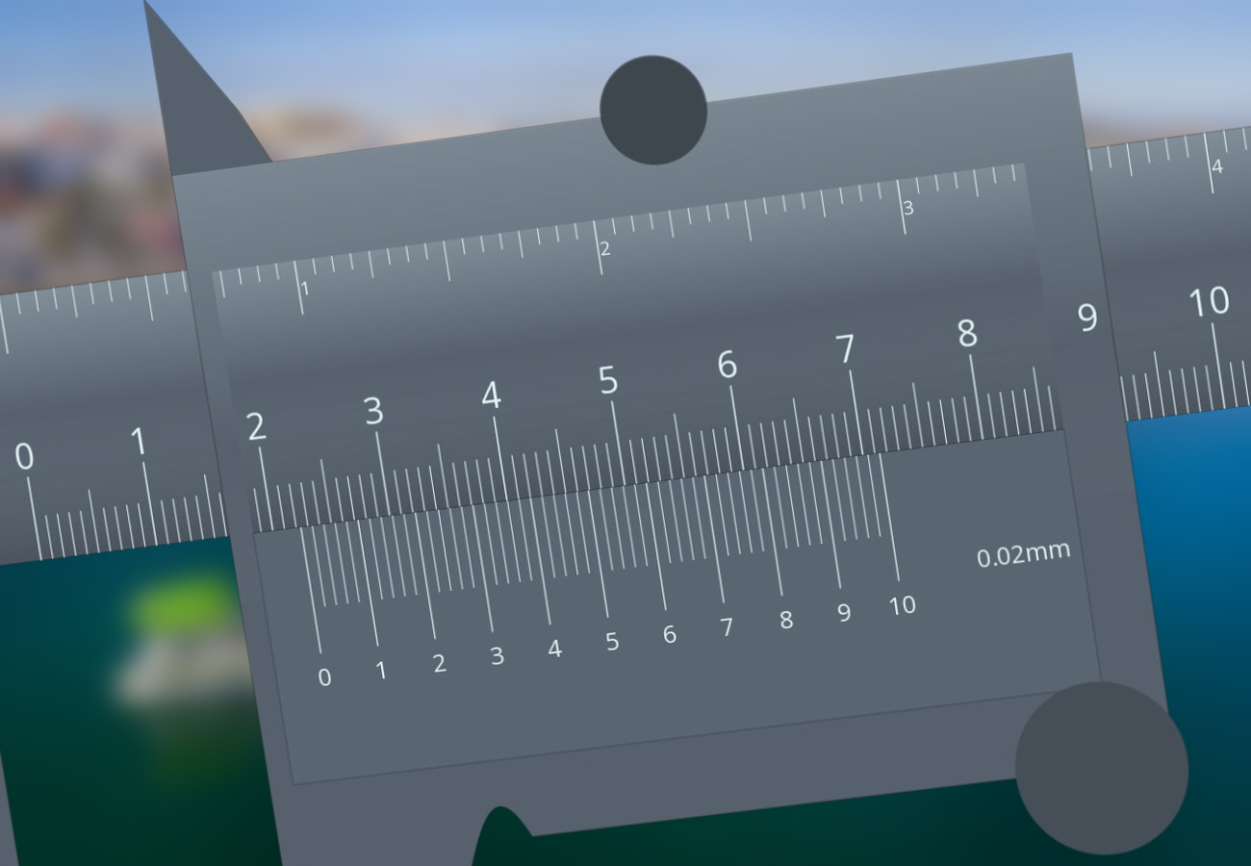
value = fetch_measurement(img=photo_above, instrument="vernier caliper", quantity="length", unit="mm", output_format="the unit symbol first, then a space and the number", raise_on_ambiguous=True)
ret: mm 22.4
